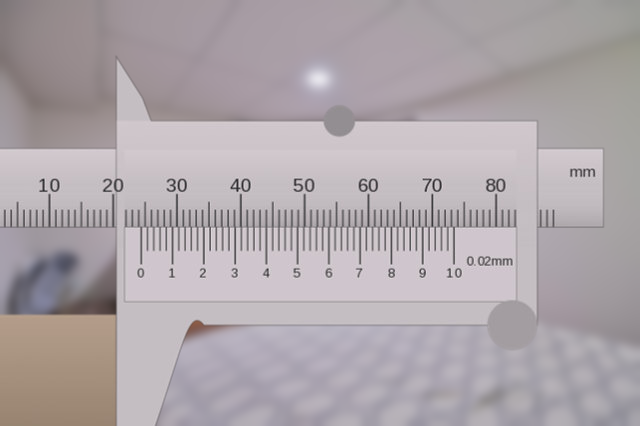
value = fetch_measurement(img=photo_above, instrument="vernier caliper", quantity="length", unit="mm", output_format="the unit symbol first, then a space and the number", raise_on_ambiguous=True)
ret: mm 24.4
